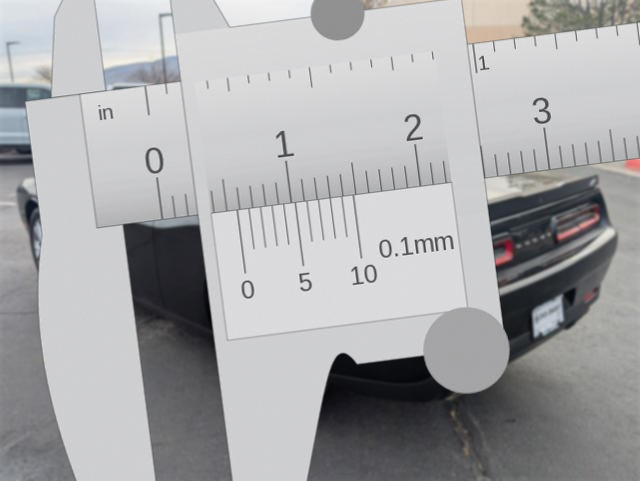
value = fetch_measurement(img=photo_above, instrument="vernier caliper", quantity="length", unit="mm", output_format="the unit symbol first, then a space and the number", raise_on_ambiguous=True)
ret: mm 5.8
